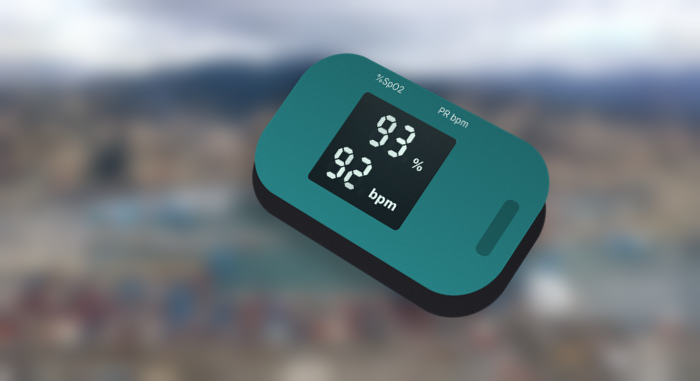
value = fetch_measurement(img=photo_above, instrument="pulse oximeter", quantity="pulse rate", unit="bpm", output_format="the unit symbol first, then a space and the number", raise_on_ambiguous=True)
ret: bpm 92
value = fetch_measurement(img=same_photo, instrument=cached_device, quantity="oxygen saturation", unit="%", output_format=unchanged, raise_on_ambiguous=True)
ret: % 93
